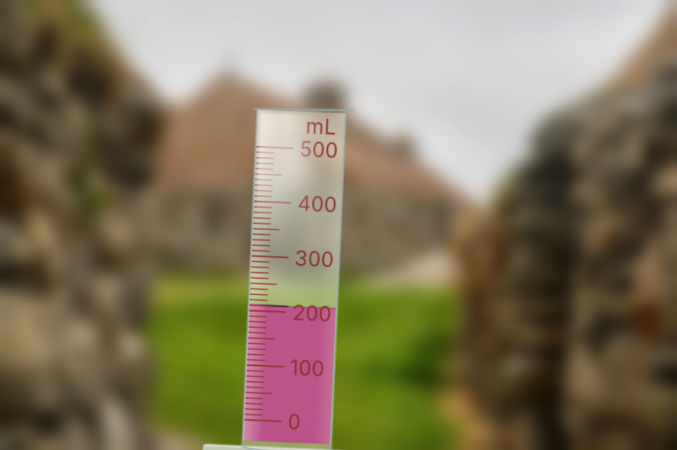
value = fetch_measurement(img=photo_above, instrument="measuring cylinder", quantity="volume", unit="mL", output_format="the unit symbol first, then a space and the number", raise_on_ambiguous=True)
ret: mL 210
